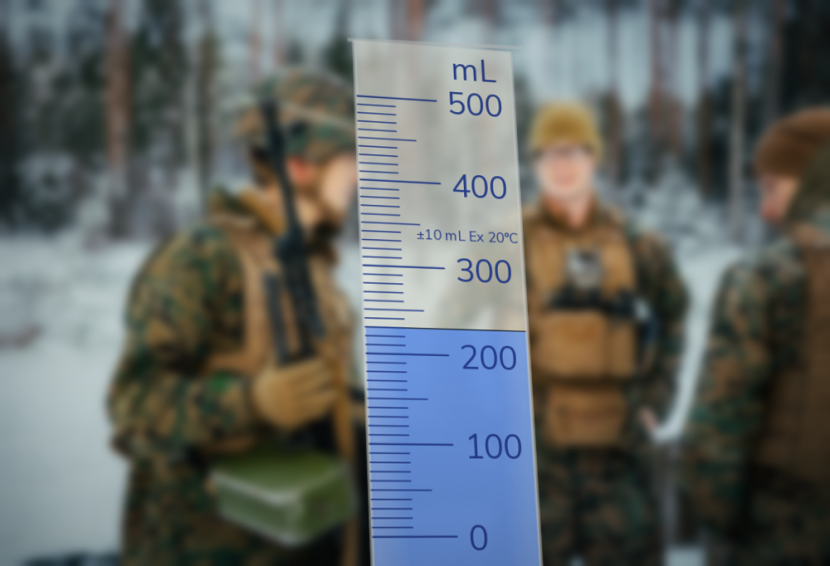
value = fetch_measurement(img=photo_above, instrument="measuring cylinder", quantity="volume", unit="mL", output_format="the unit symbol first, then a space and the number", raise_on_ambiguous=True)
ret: mL 230
